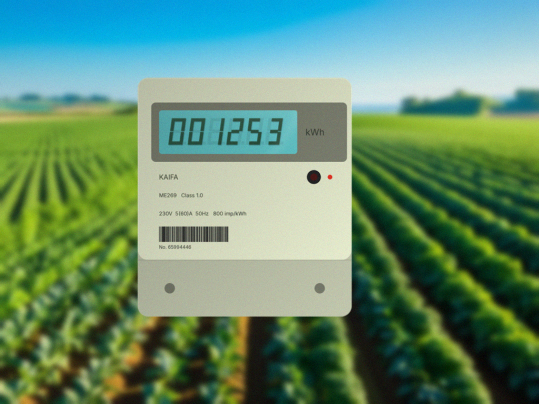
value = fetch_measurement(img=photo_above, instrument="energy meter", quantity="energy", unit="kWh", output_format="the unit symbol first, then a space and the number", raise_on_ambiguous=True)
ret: kWh 1253
